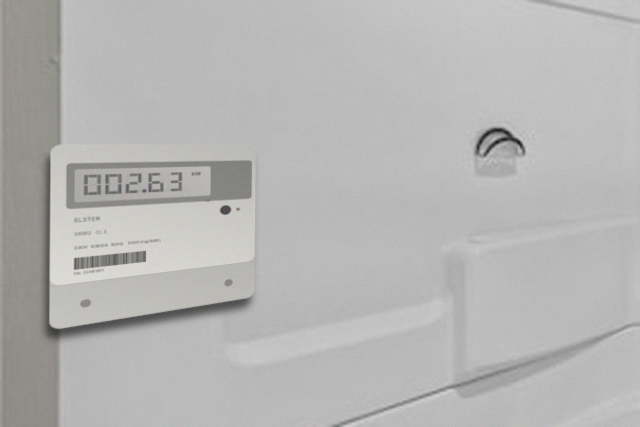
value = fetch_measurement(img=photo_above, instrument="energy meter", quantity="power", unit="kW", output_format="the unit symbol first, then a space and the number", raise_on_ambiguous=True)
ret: kW 2.63
